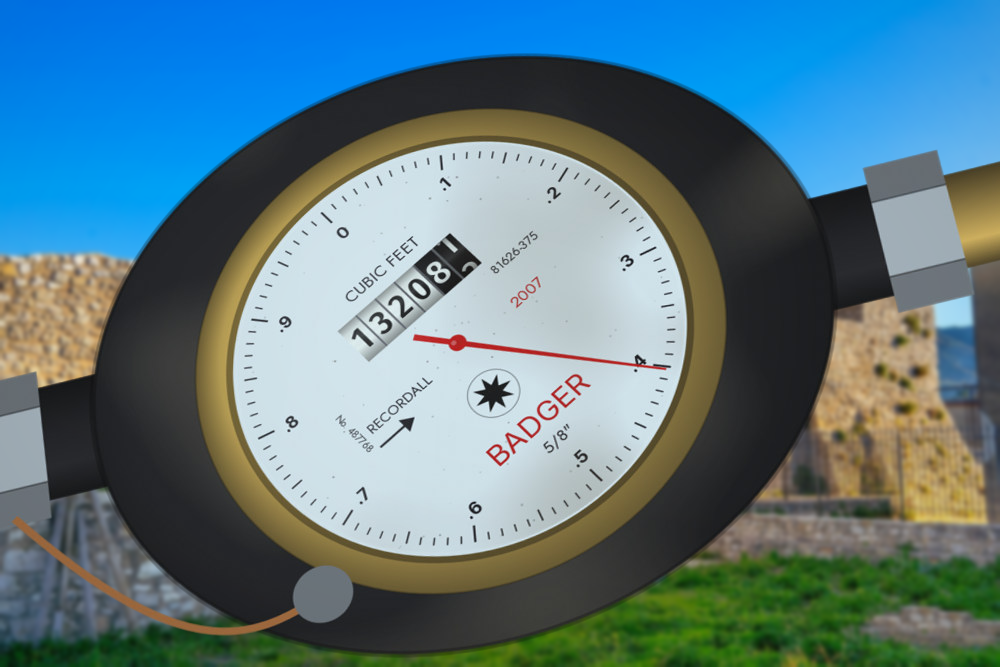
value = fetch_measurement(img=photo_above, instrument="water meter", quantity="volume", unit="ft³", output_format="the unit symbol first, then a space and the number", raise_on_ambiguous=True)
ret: ft³ 132081.40
